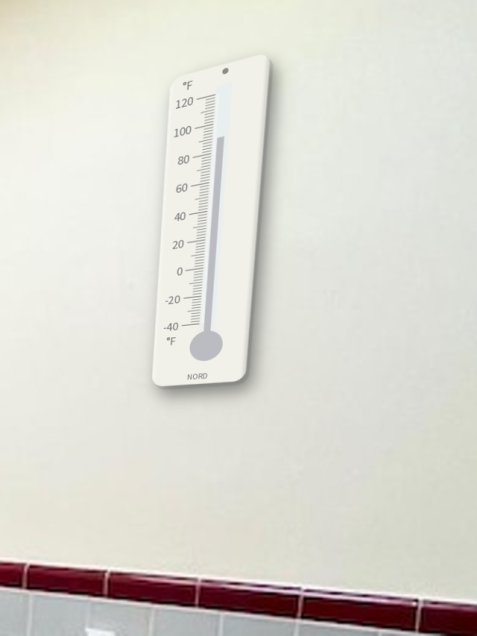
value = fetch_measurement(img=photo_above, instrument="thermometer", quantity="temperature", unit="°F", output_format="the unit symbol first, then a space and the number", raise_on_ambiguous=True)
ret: °F 90
